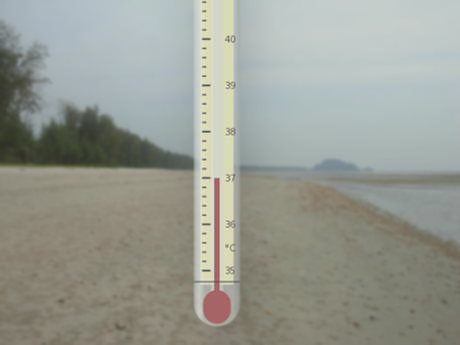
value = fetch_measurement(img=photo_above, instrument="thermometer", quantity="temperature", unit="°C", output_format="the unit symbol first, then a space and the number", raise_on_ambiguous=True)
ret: °C 37
